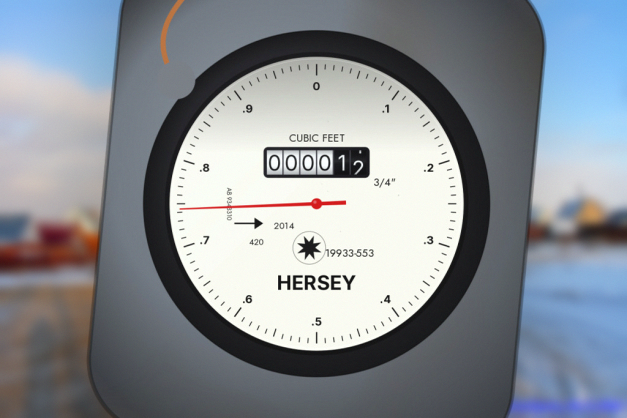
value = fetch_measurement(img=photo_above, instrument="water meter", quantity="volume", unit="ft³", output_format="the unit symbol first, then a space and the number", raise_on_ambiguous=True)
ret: ft³ 11.74
